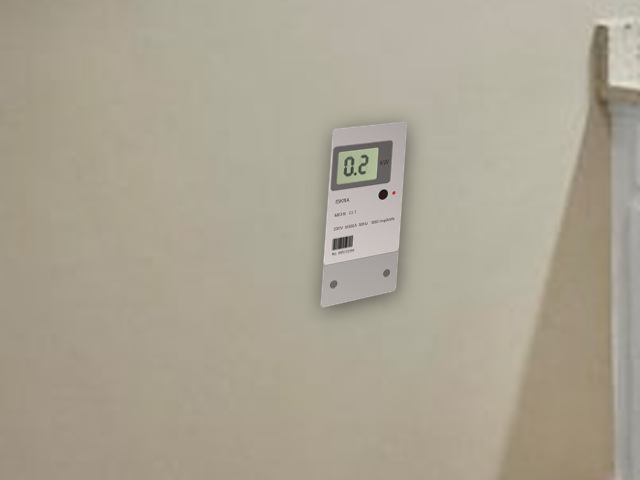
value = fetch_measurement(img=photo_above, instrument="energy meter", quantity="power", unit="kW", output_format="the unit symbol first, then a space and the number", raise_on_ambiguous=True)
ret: kW 0.2
